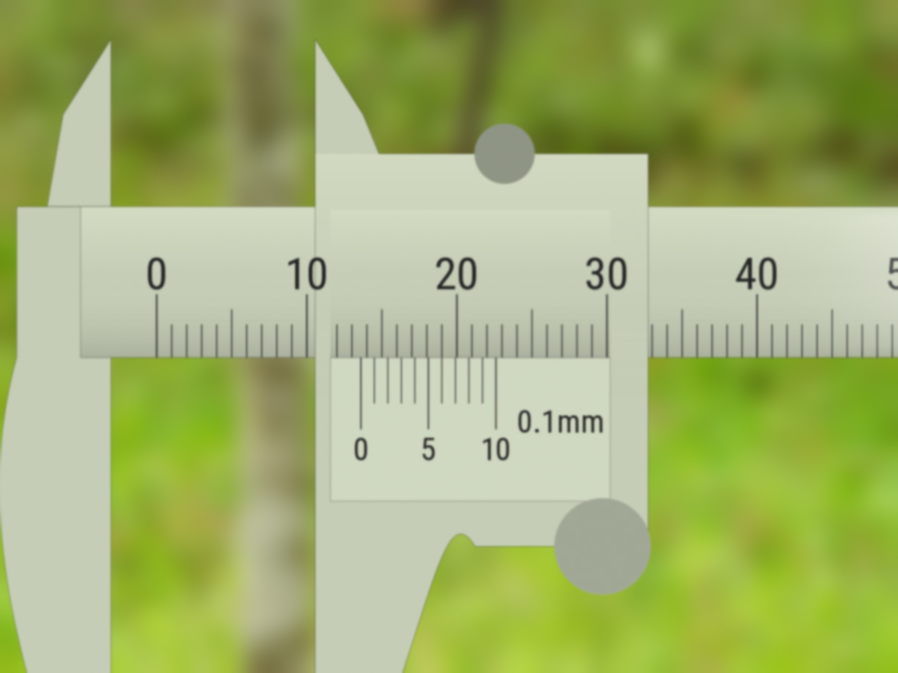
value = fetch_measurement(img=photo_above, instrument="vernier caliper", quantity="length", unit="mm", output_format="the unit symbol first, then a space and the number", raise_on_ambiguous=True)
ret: mm 13.6
